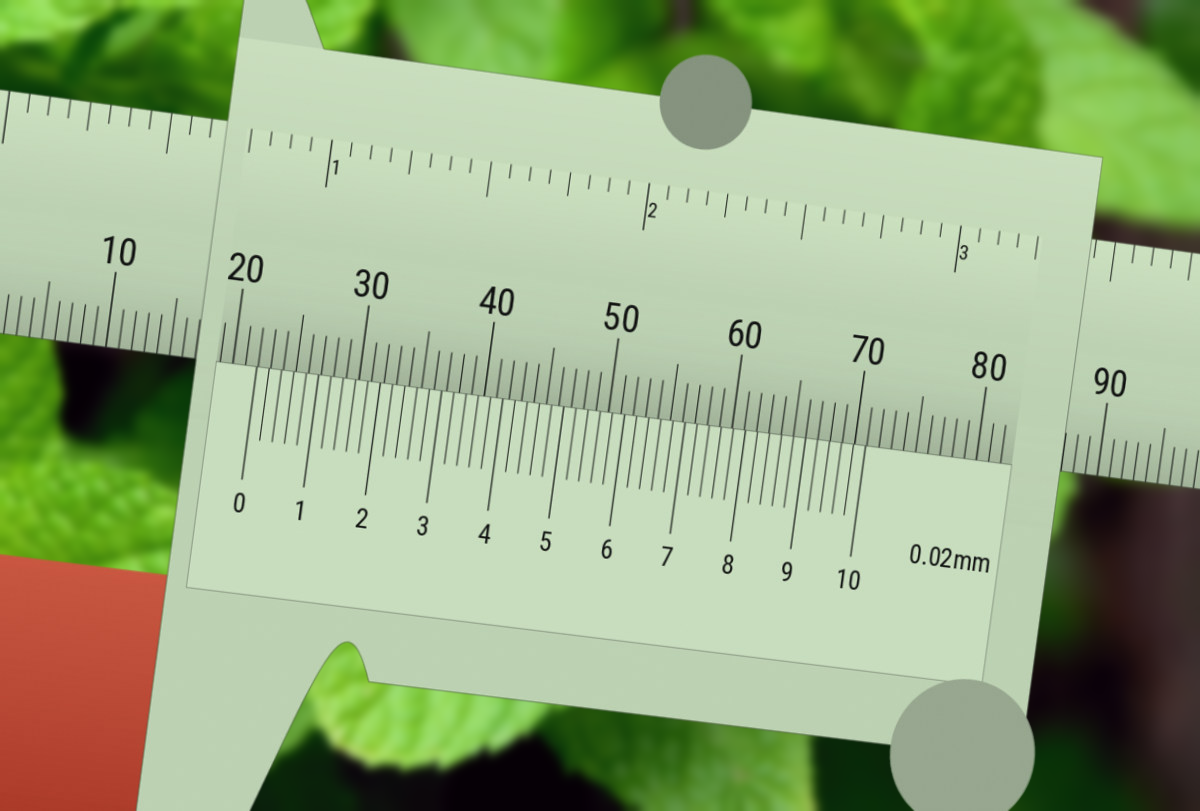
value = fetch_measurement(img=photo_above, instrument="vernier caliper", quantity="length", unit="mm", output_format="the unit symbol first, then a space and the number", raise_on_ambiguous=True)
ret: mm 21.9
